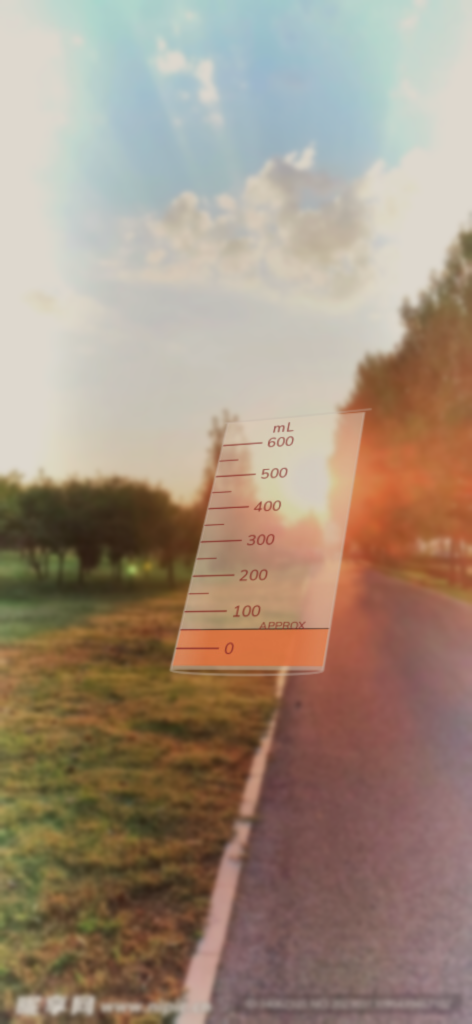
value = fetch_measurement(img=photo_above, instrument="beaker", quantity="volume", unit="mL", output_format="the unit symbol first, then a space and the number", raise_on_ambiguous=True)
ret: mL 50
